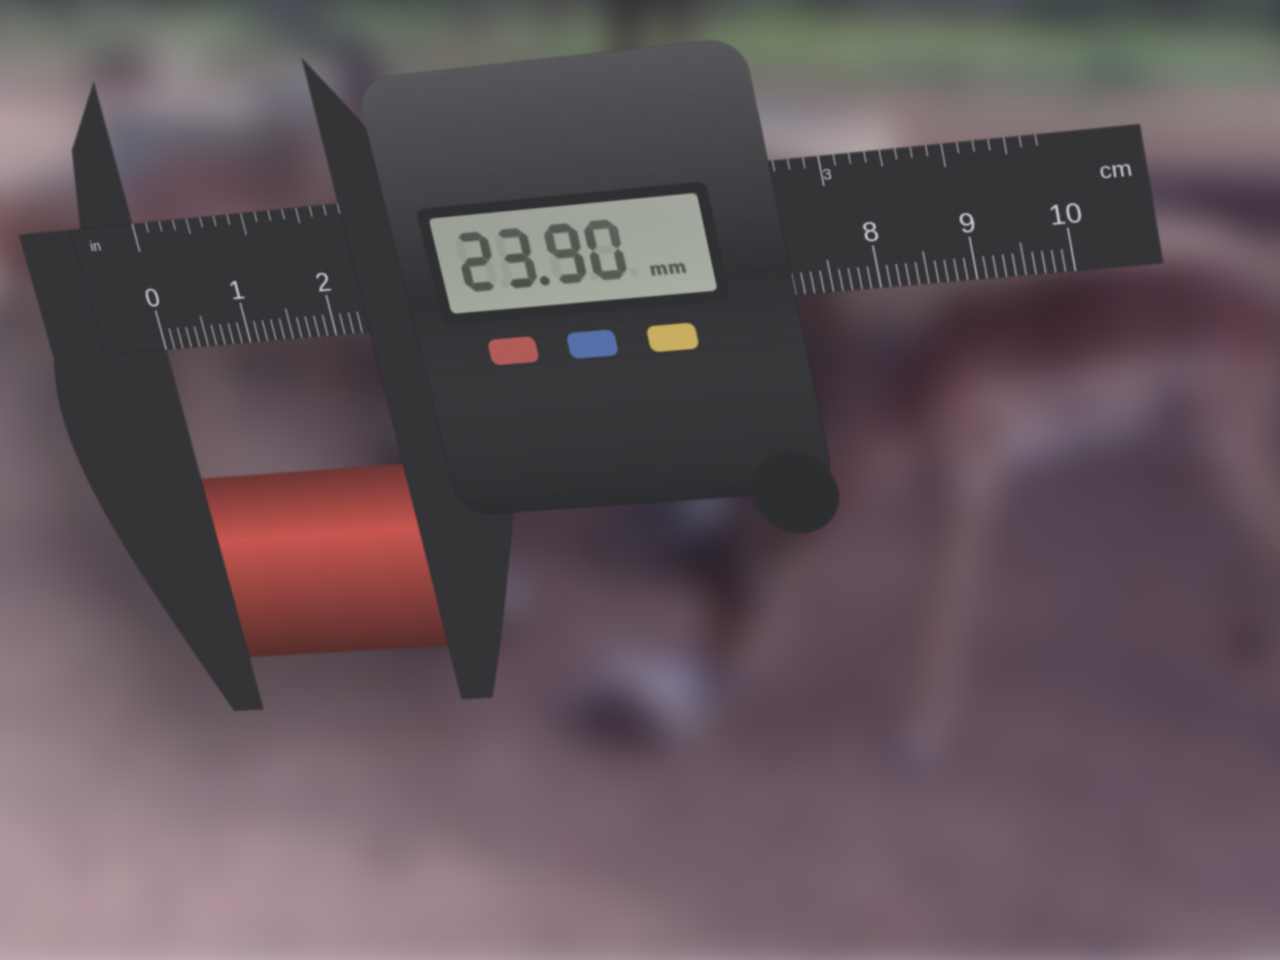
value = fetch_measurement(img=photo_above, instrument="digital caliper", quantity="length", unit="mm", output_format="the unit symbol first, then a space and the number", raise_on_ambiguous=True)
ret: mm 23.90
